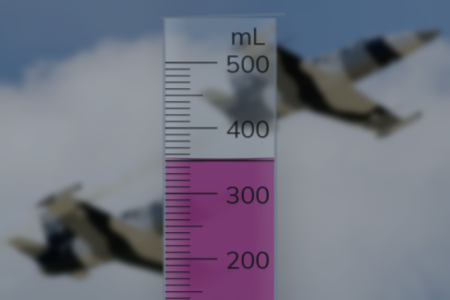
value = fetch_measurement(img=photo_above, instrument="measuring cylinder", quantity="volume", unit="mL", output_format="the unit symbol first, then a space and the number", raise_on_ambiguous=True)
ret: mL 350
